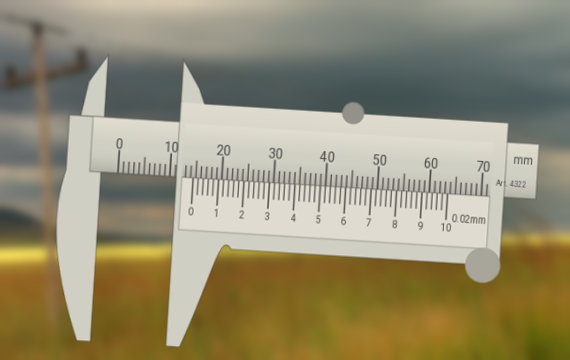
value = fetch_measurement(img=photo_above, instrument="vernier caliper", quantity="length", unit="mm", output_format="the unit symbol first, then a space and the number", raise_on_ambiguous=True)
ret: mm 14.5
